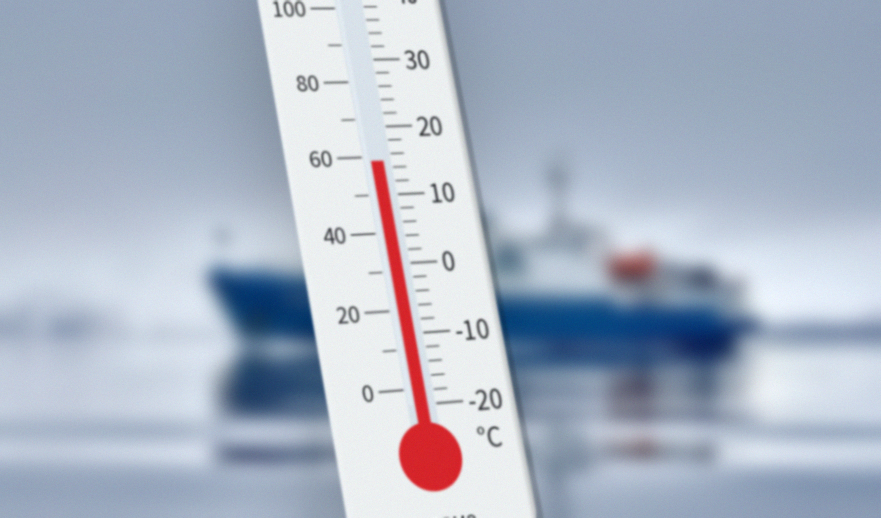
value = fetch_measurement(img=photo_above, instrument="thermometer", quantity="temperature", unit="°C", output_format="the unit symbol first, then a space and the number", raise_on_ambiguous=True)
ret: °C 15
